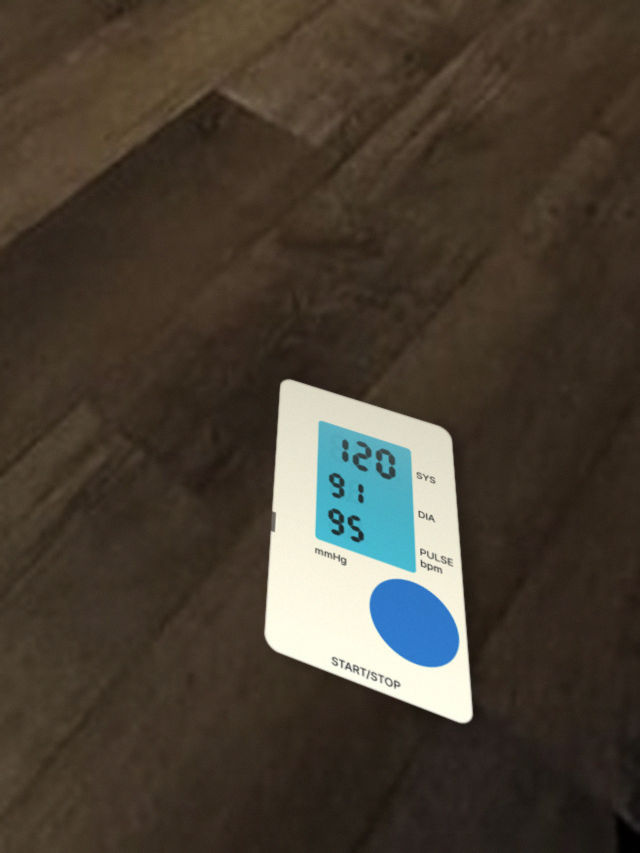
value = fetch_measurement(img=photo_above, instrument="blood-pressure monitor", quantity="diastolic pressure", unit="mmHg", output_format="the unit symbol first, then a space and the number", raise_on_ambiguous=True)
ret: mmHg 91
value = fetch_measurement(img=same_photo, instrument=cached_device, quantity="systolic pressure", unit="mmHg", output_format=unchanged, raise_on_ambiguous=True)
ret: mmHg 120
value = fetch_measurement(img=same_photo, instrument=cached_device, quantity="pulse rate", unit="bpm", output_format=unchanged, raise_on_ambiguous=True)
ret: bpm 95
